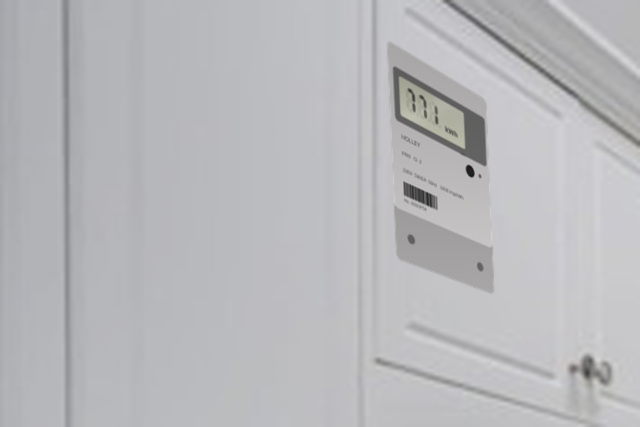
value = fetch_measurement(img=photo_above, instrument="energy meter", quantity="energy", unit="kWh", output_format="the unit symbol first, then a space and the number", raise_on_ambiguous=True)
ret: kWh 771
